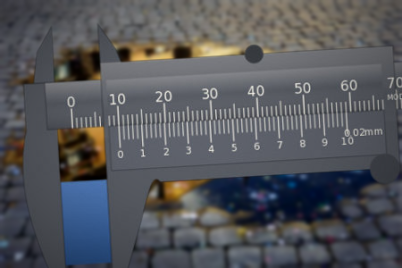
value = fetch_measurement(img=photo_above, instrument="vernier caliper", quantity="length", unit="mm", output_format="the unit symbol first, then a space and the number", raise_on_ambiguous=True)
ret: mm 10.0
